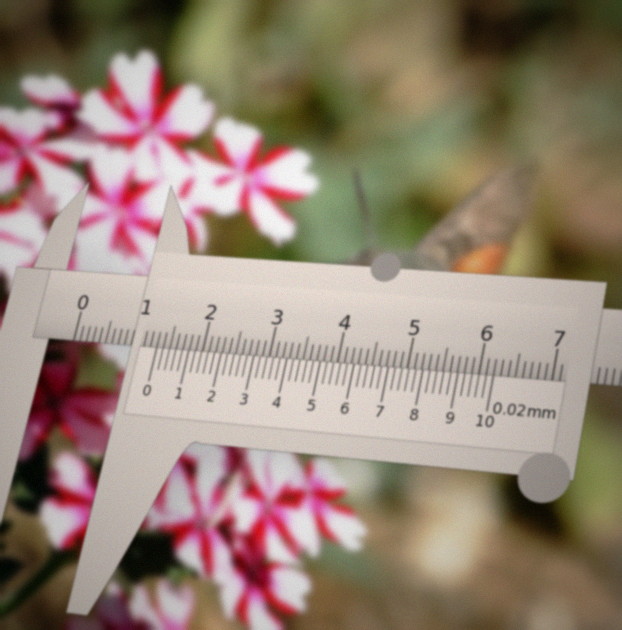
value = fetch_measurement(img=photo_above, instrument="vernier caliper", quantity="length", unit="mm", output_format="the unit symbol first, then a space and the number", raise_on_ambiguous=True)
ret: mm 13.0
